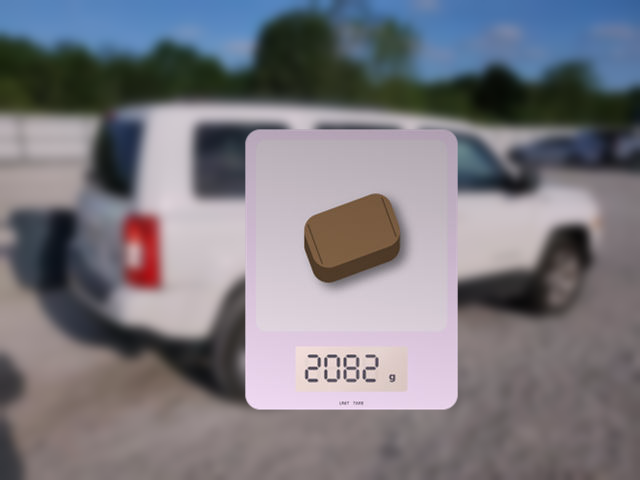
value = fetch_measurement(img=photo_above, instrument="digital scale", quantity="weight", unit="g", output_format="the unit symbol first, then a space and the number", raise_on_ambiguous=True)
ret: g 2082
